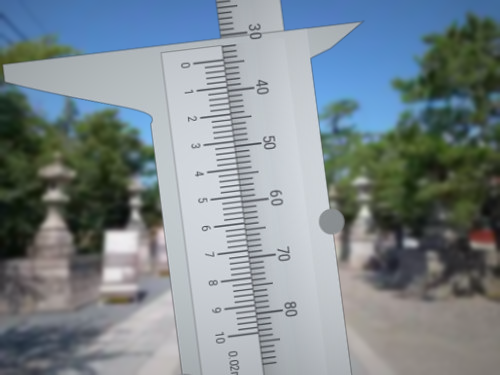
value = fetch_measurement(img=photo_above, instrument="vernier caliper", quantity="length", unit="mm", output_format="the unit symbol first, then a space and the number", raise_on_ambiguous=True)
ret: mm 34.4
